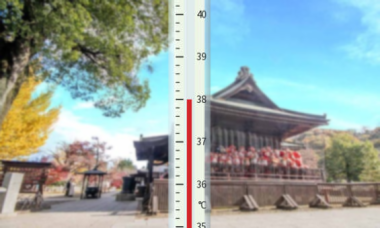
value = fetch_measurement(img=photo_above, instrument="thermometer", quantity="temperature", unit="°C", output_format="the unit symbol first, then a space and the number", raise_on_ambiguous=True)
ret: °C 38
